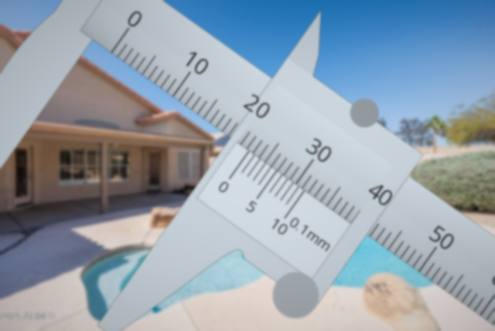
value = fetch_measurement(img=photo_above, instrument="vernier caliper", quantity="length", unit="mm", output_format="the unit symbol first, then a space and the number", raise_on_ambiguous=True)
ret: mm 22.4
